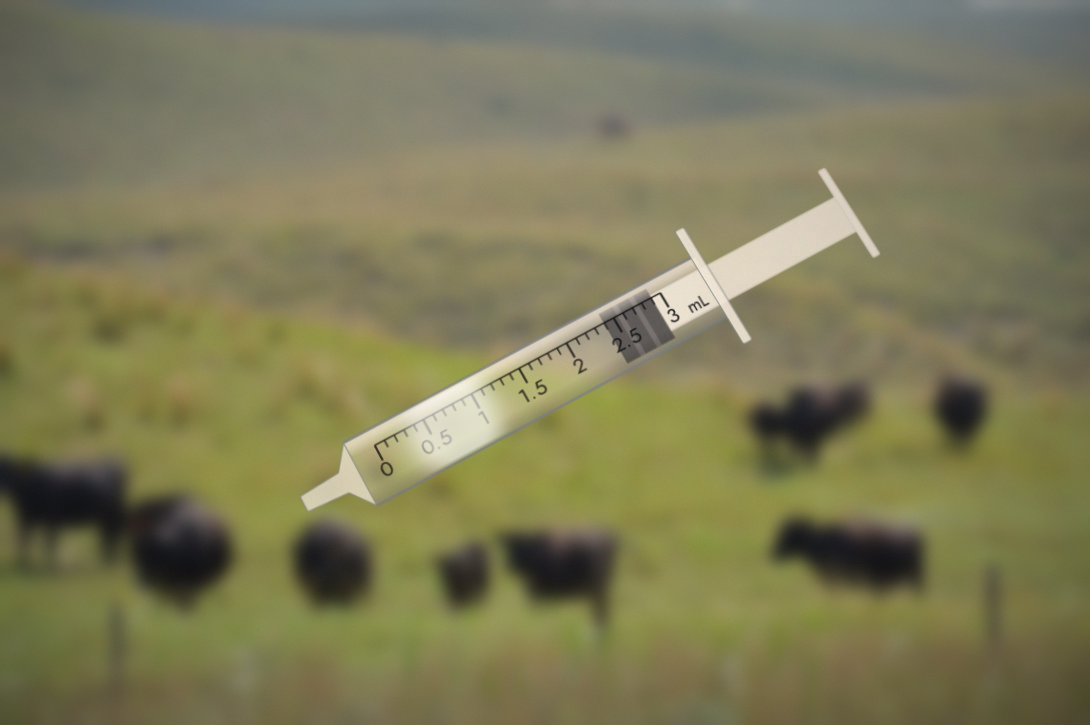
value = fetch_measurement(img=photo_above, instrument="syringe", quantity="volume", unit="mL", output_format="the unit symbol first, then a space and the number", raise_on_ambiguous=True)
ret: mL 2.4
